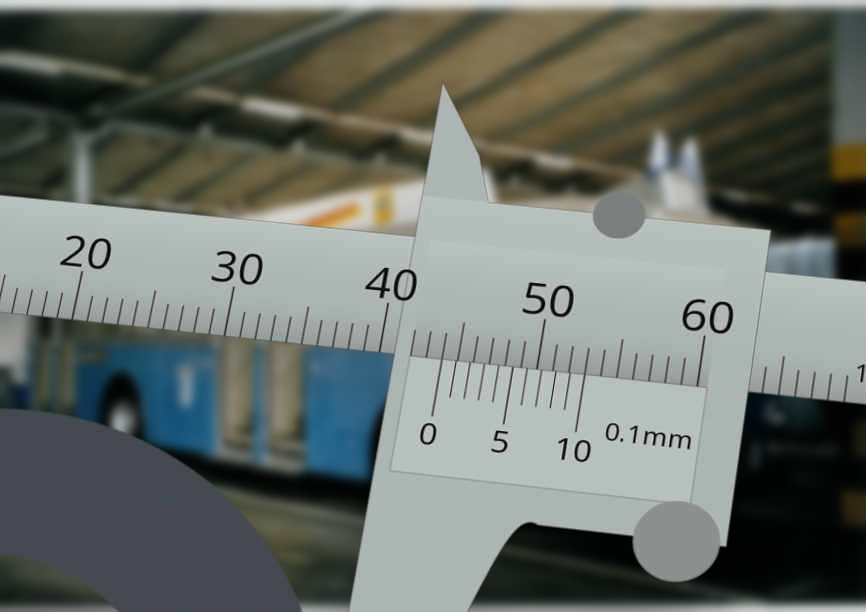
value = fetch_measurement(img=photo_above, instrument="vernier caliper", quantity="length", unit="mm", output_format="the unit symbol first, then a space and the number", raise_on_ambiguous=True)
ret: mm 44.0
